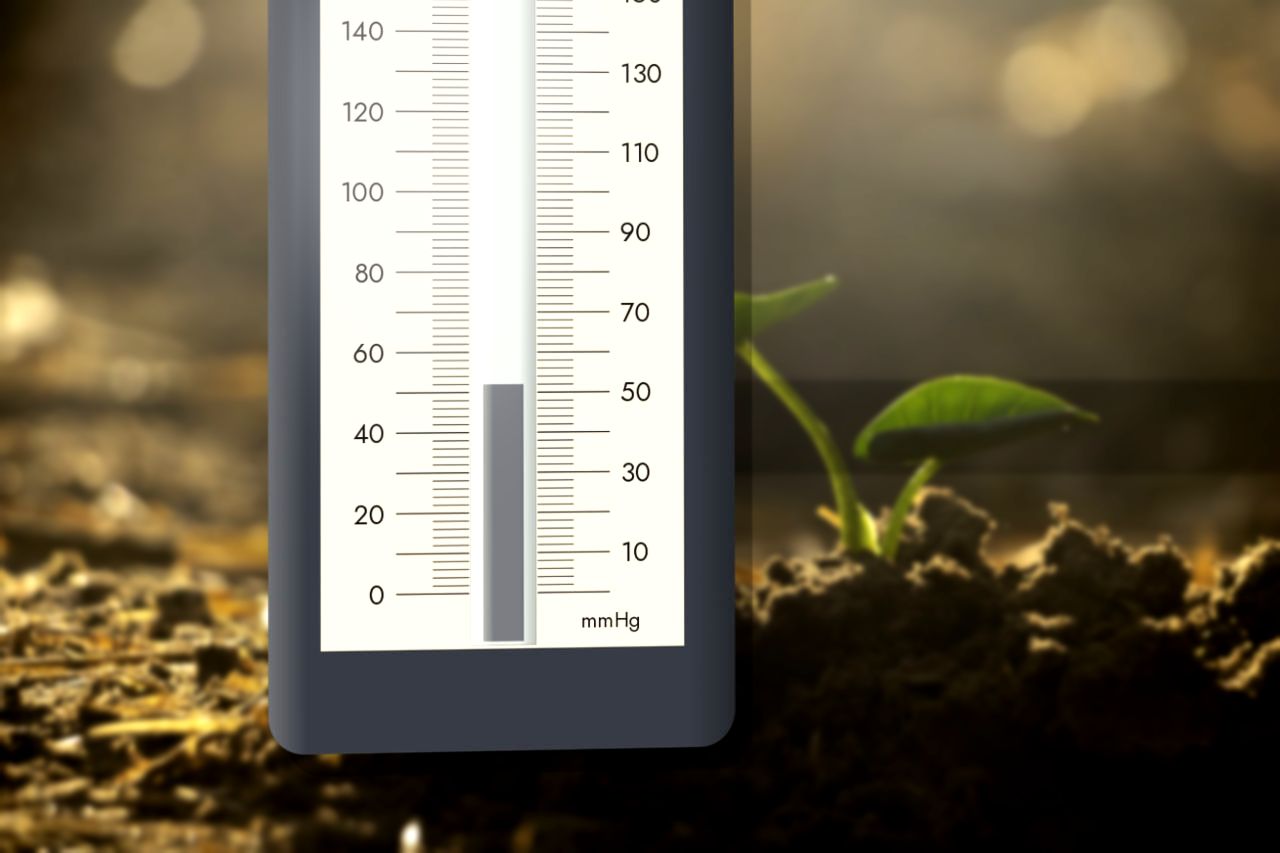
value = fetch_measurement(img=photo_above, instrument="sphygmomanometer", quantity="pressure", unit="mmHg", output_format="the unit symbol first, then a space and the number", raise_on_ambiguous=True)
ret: mmHg 52
